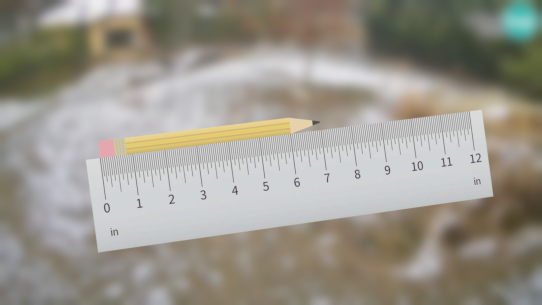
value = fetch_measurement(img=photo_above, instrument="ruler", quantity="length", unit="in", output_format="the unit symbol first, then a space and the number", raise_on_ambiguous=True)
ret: in 7
